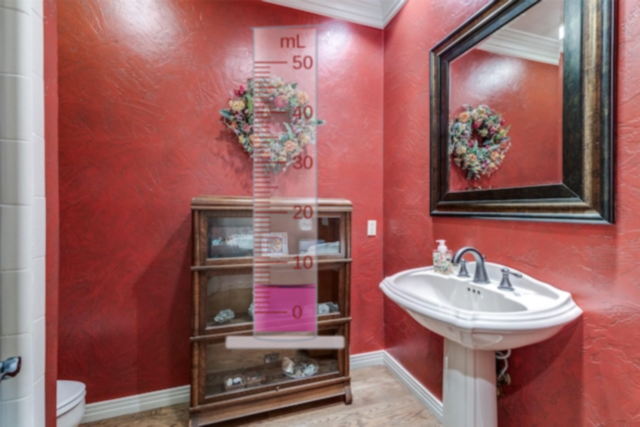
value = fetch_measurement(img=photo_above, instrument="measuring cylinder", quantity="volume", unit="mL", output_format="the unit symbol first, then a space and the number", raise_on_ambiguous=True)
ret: mL 5
